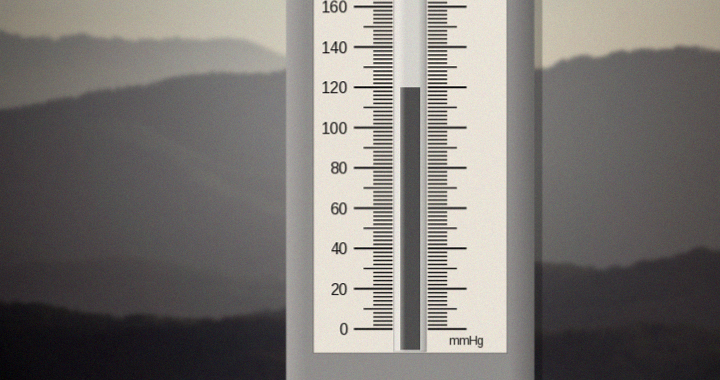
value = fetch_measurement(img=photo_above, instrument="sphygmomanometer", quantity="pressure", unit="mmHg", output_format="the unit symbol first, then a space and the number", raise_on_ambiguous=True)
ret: mmHg 120
